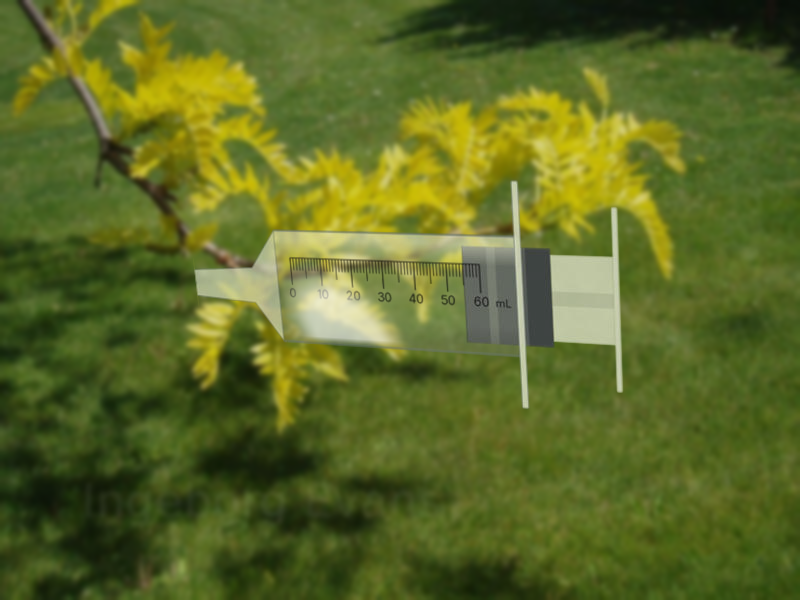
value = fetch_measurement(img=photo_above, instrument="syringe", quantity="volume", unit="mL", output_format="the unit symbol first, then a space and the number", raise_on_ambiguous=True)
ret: mL 55
